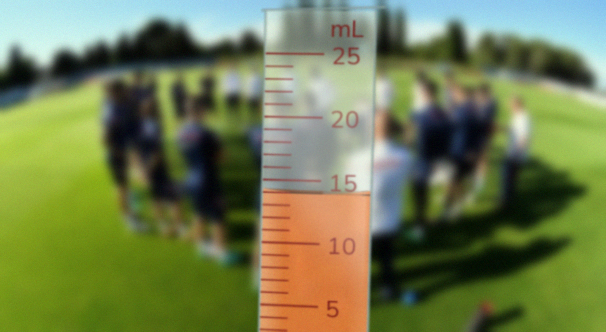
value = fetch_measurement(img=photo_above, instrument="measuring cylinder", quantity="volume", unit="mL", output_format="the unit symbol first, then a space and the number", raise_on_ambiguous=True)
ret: mL 14
